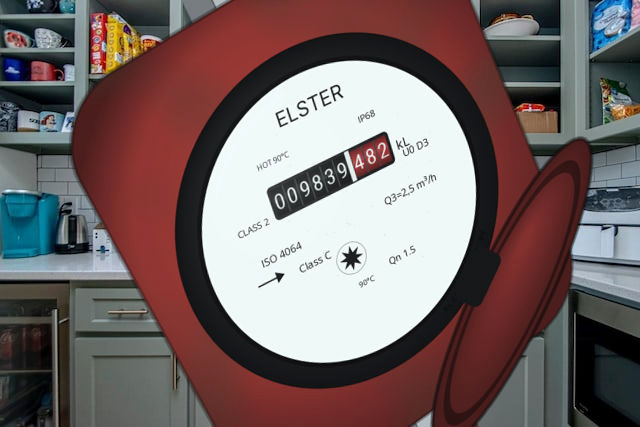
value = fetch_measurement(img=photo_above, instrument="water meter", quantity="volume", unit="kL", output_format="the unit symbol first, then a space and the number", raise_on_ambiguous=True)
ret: kL 9839.482
